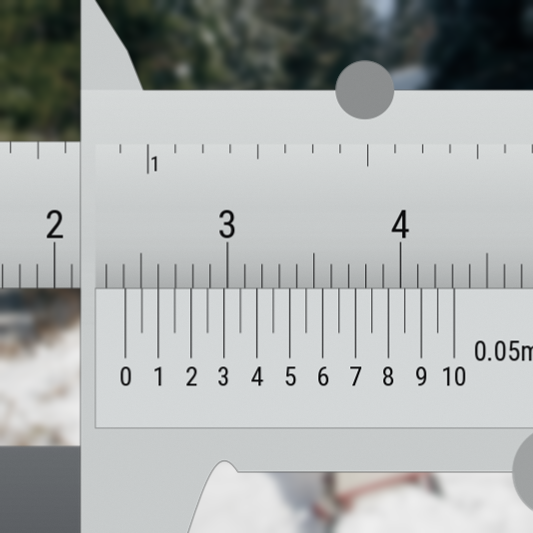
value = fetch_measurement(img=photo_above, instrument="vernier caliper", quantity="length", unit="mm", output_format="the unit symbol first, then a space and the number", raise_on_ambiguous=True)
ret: mm 24.1
